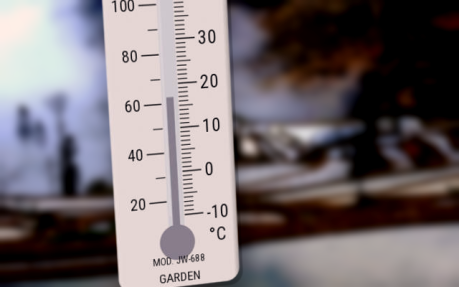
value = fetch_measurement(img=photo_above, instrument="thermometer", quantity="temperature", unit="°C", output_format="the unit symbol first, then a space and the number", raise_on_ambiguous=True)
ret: °C 17
